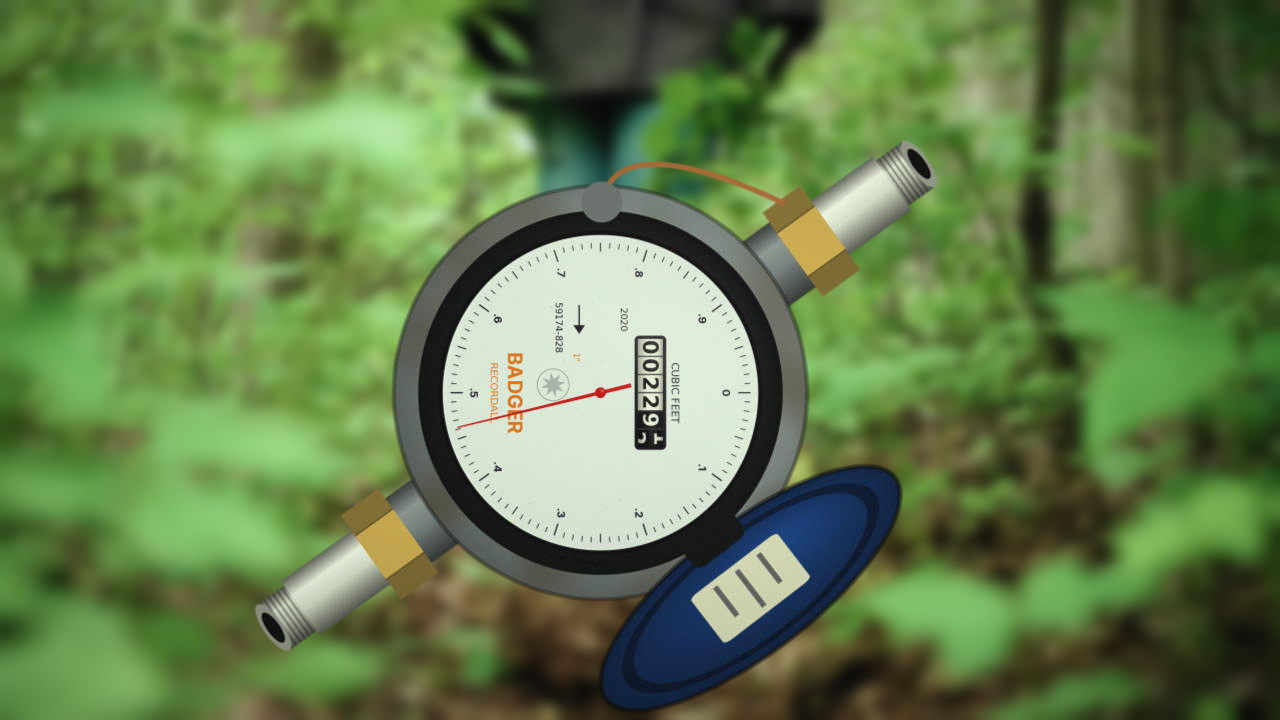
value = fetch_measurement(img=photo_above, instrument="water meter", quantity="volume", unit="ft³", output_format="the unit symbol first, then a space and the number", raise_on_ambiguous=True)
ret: ft³ 2291.46
